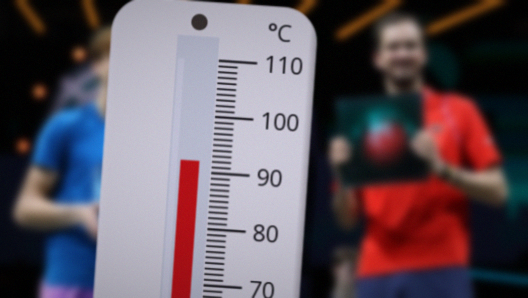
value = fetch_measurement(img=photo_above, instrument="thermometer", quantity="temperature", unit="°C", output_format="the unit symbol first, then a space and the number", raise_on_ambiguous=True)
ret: °C 92
